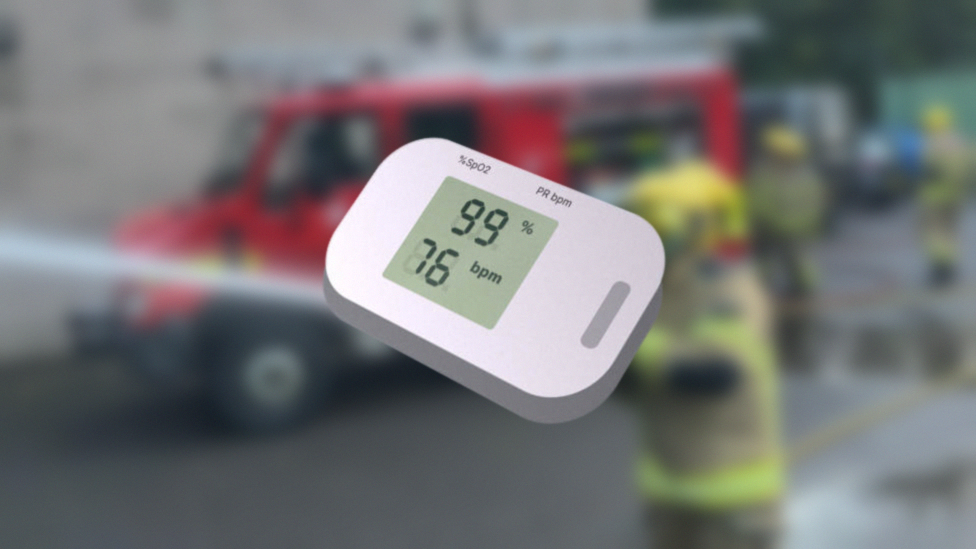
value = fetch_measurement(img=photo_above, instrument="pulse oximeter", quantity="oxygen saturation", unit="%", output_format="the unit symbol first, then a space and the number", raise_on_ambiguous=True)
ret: % 99
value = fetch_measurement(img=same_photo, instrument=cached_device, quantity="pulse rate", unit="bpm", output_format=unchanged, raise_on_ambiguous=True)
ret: bpm 76
